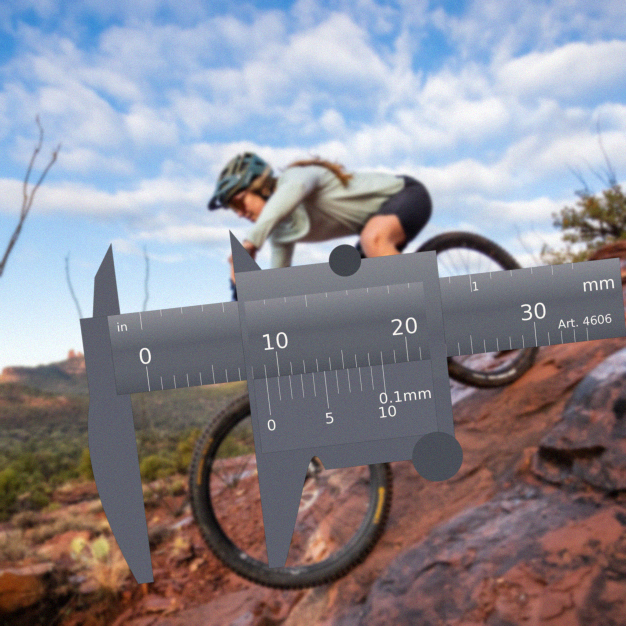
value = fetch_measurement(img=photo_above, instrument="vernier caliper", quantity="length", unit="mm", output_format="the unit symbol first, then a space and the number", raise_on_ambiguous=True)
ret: mm 9.0
